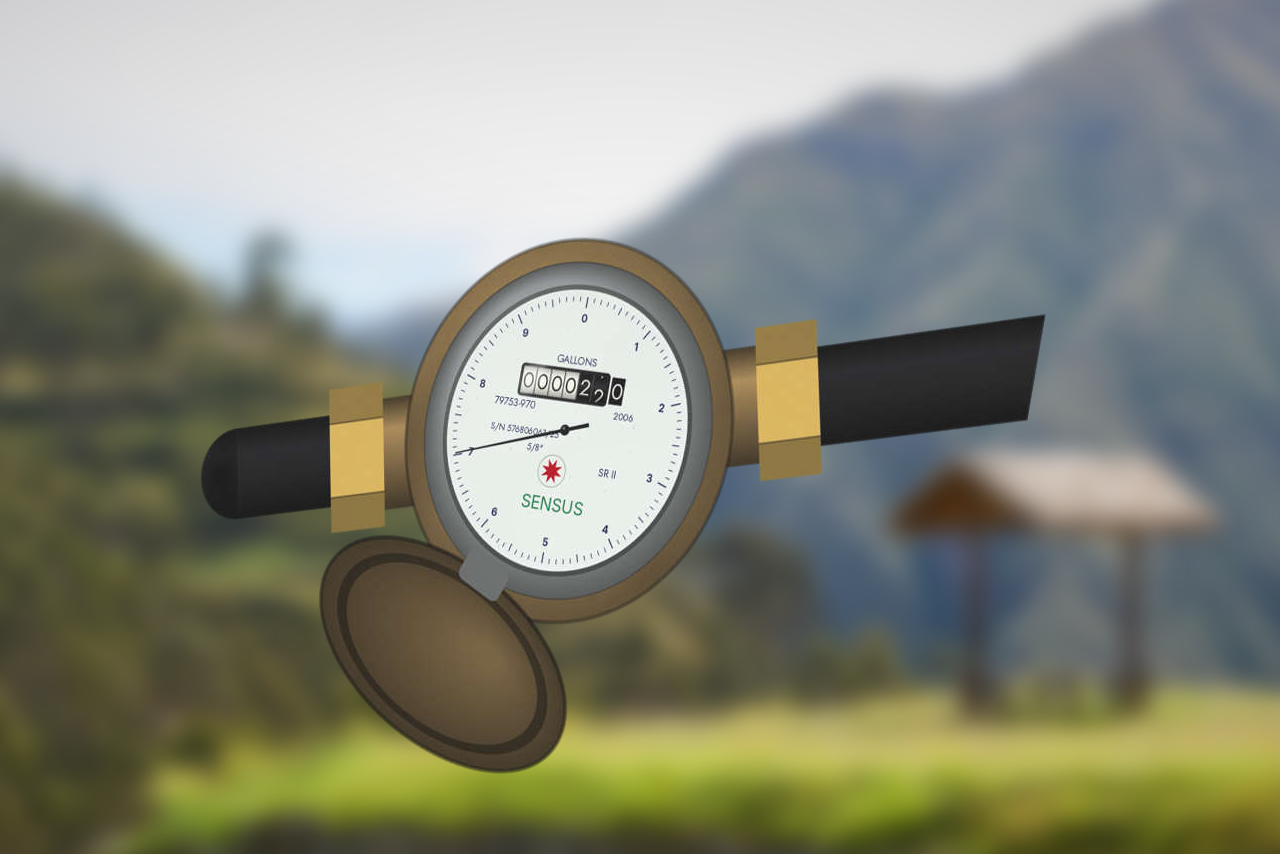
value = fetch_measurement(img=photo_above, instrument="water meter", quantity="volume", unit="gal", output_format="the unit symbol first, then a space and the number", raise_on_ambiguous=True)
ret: gal 217.0
